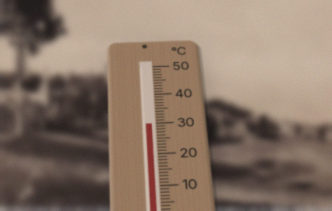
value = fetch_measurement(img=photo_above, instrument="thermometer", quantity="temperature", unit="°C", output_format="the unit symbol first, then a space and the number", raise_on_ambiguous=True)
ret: °C 30
